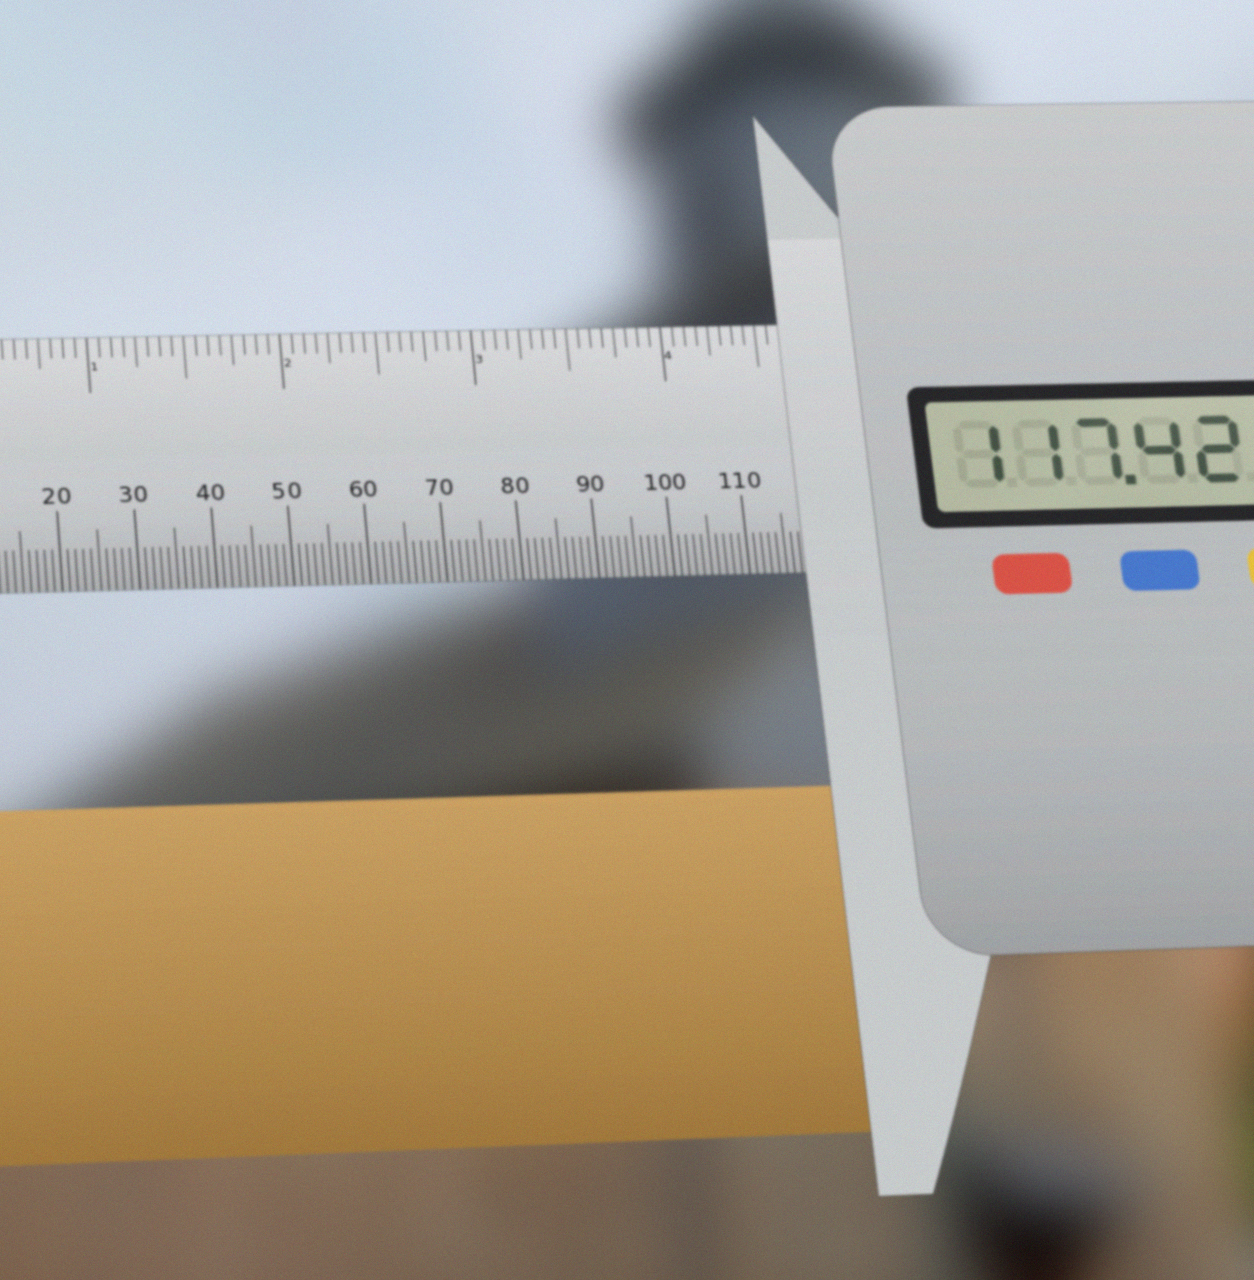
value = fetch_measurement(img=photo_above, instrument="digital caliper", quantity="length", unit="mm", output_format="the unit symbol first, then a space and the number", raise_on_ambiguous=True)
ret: mm 117.42
